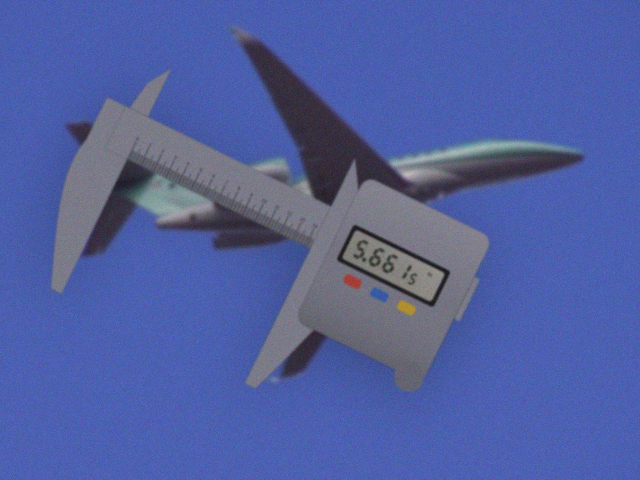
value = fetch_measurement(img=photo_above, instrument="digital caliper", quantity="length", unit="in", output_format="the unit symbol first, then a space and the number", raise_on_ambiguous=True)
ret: in 5.6615
